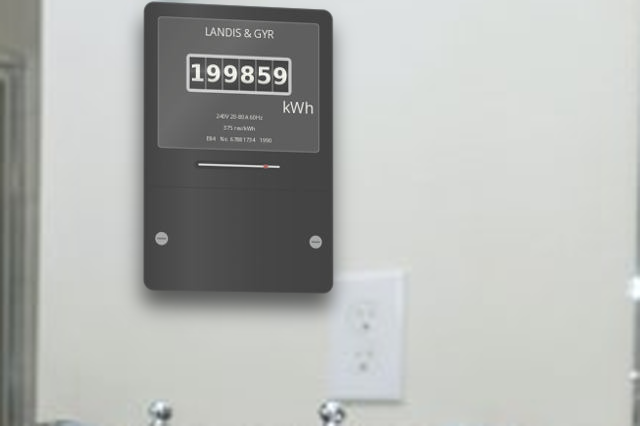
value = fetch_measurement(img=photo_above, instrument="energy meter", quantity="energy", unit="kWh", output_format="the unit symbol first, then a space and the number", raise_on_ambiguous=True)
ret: kWh 199859
